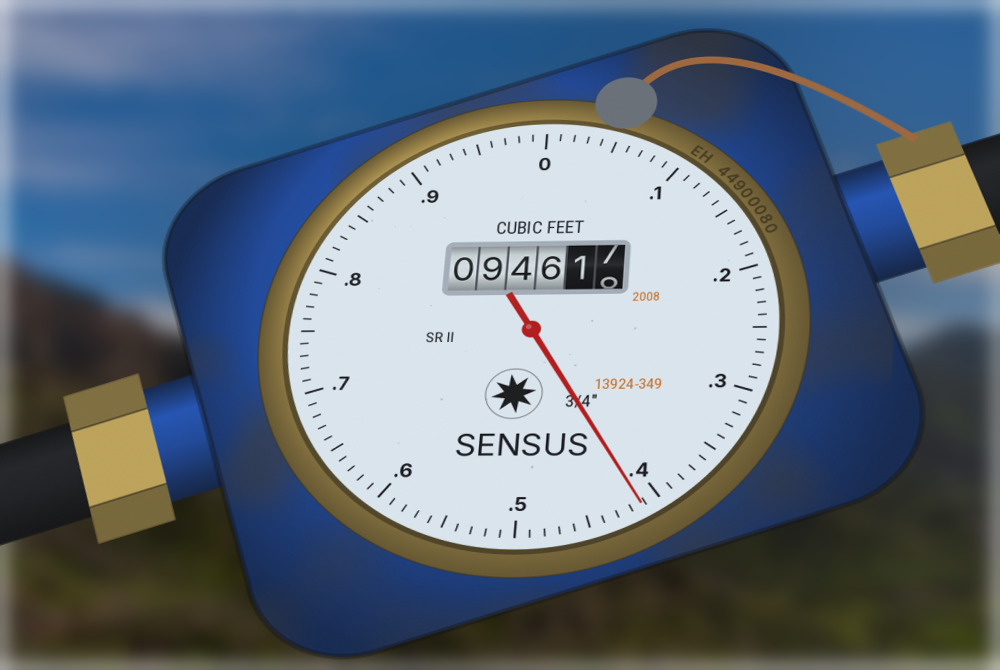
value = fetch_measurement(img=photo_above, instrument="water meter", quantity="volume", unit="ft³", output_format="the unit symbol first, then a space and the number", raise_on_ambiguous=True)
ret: ft³ 94617.41
